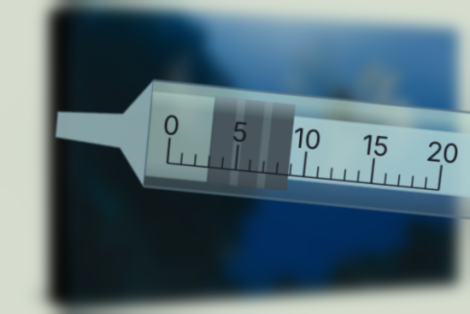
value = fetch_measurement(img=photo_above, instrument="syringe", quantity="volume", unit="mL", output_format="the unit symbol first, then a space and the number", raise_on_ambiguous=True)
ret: mL 3
